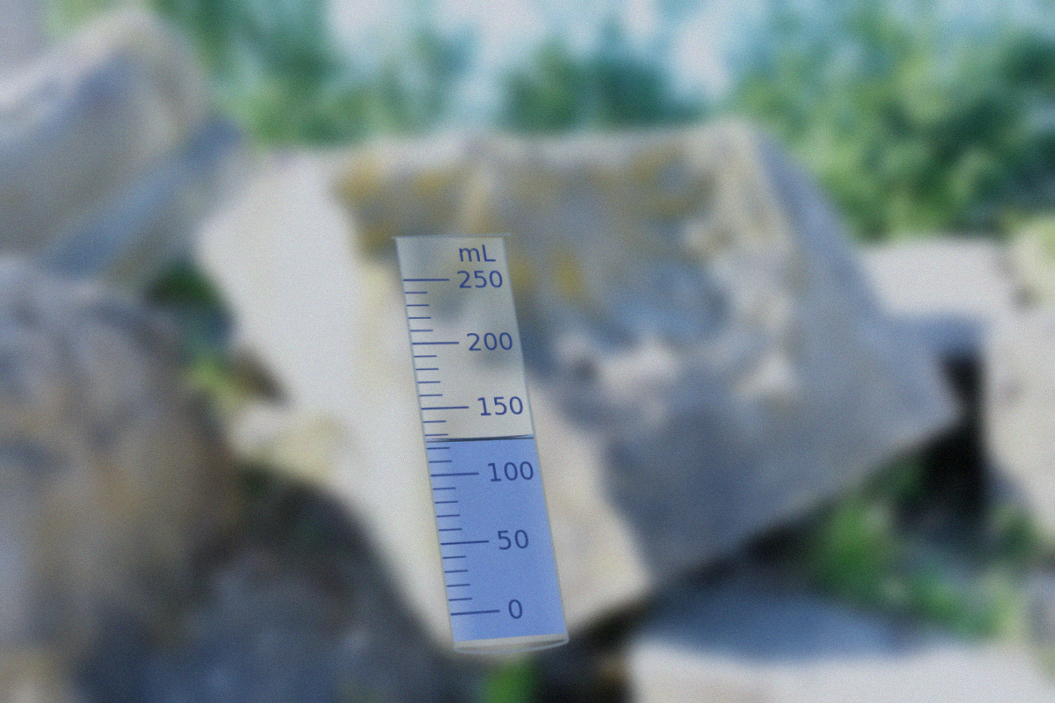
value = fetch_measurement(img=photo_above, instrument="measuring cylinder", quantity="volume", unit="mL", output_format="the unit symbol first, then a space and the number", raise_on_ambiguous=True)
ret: mL 125
